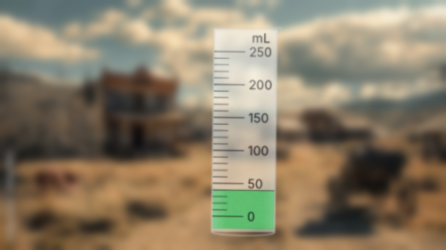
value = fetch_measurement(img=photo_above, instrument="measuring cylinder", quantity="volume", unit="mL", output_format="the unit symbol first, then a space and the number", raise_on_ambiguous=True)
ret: mL 40
